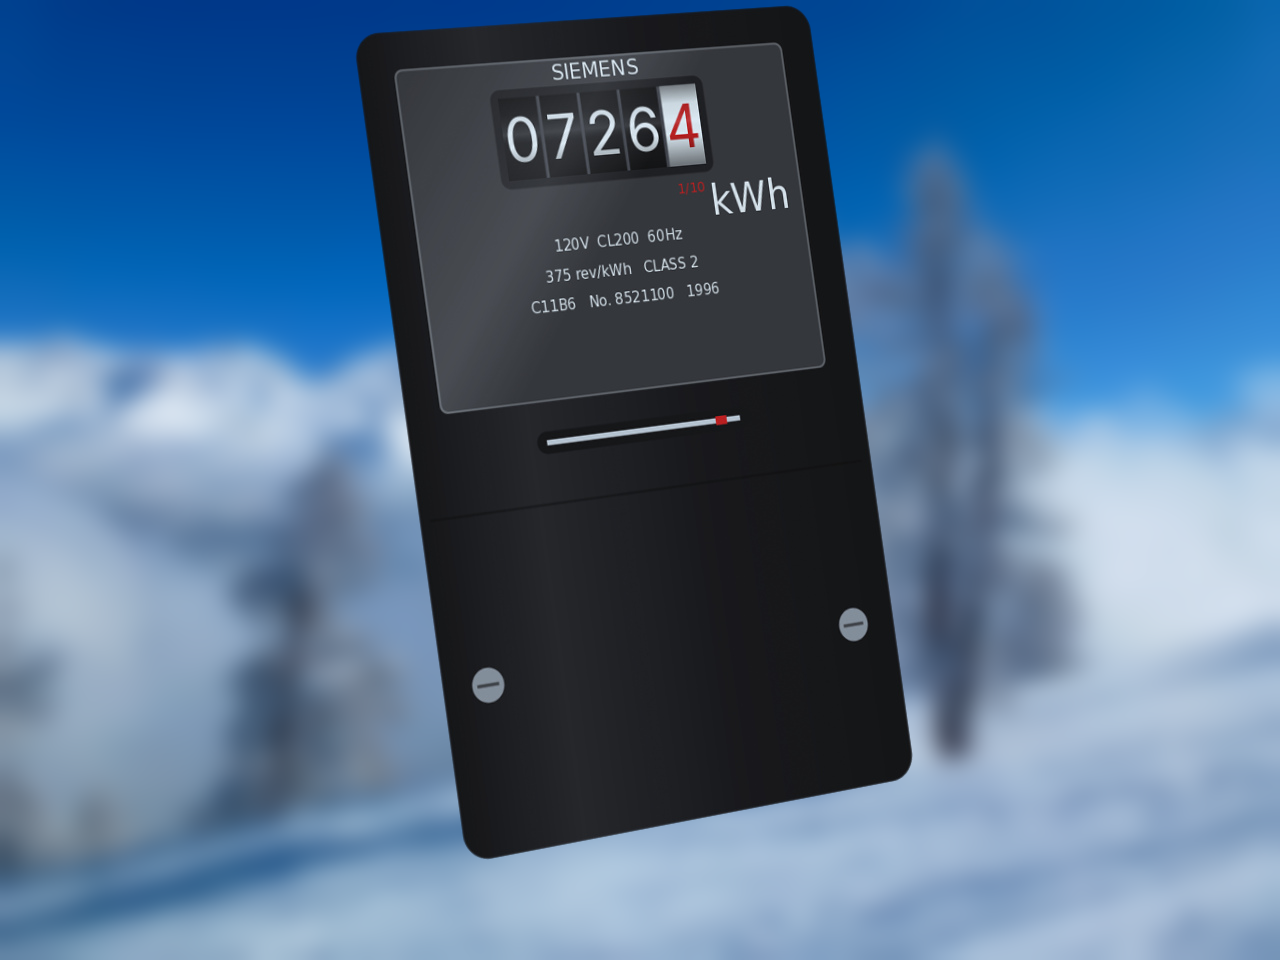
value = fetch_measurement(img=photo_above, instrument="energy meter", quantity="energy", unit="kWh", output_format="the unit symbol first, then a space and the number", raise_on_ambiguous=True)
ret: kWh 726.4
